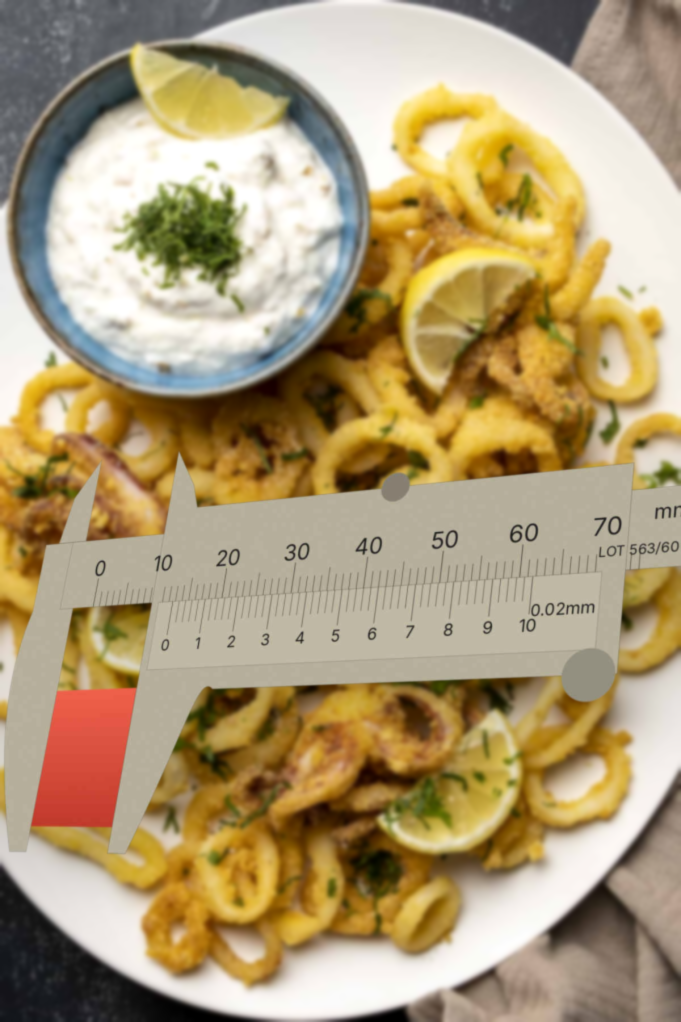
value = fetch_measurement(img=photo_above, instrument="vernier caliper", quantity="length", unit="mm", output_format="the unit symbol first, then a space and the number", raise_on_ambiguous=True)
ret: mm 12.6
